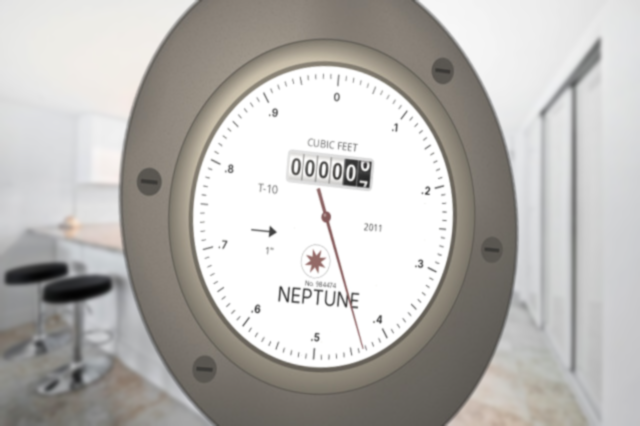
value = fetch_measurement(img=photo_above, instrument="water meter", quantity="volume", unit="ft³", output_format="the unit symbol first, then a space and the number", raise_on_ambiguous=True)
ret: ft³ 6.43
